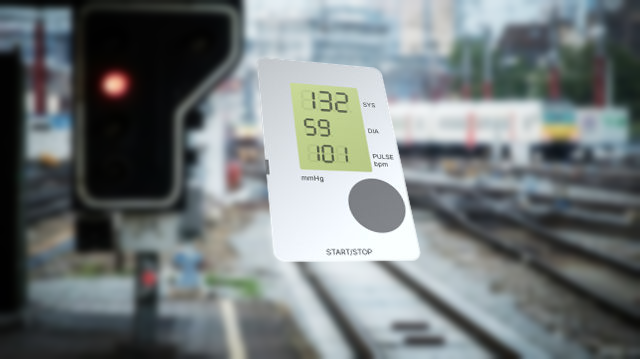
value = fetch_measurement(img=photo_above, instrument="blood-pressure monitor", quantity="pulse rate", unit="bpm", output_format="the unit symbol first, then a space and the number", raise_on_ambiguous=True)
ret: bpm 101
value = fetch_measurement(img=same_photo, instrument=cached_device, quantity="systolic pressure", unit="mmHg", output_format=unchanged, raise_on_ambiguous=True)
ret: mmHg 132
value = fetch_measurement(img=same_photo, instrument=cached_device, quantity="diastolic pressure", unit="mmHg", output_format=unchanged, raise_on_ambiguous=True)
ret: mmHg 59
